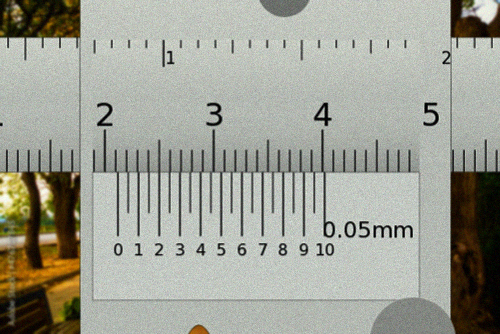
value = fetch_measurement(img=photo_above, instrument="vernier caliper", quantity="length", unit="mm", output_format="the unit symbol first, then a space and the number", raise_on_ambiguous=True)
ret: mm 21.2
